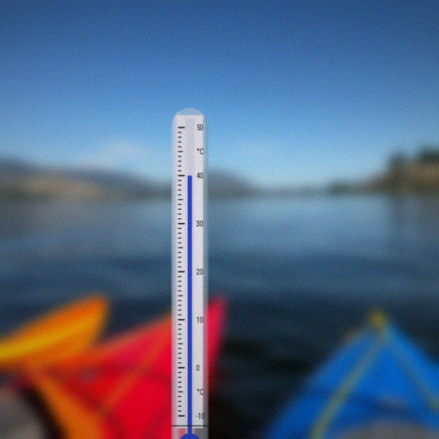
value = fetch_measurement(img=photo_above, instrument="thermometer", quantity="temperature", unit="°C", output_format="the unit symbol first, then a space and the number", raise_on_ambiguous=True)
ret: °C 40
